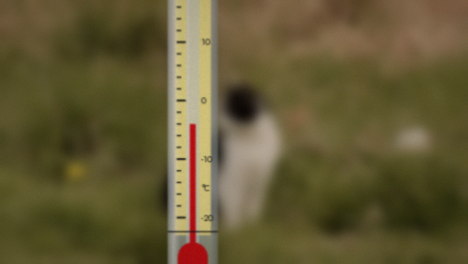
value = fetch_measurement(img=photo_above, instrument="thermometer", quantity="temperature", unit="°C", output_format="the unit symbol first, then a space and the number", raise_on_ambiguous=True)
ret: °C -4
